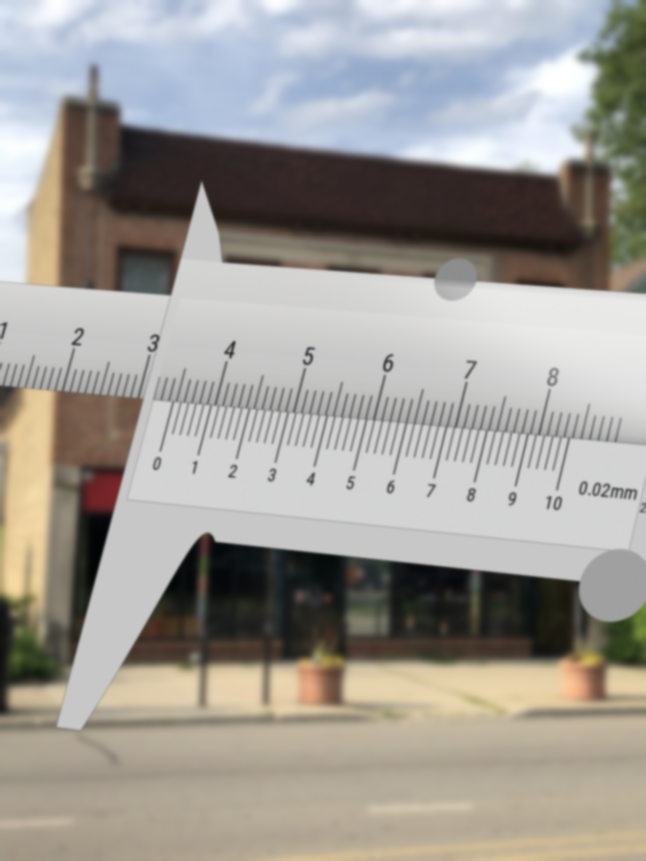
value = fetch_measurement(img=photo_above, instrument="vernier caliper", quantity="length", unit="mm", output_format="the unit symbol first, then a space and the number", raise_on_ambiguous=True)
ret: mm 34.6
